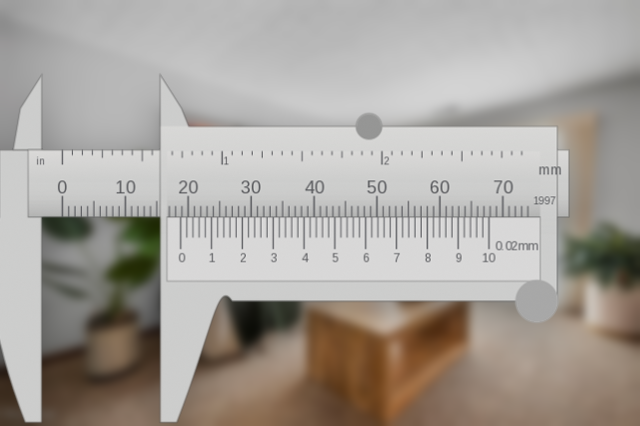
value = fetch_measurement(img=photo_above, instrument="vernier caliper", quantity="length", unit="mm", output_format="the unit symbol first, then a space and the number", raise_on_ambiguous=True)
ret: mm 18.8
